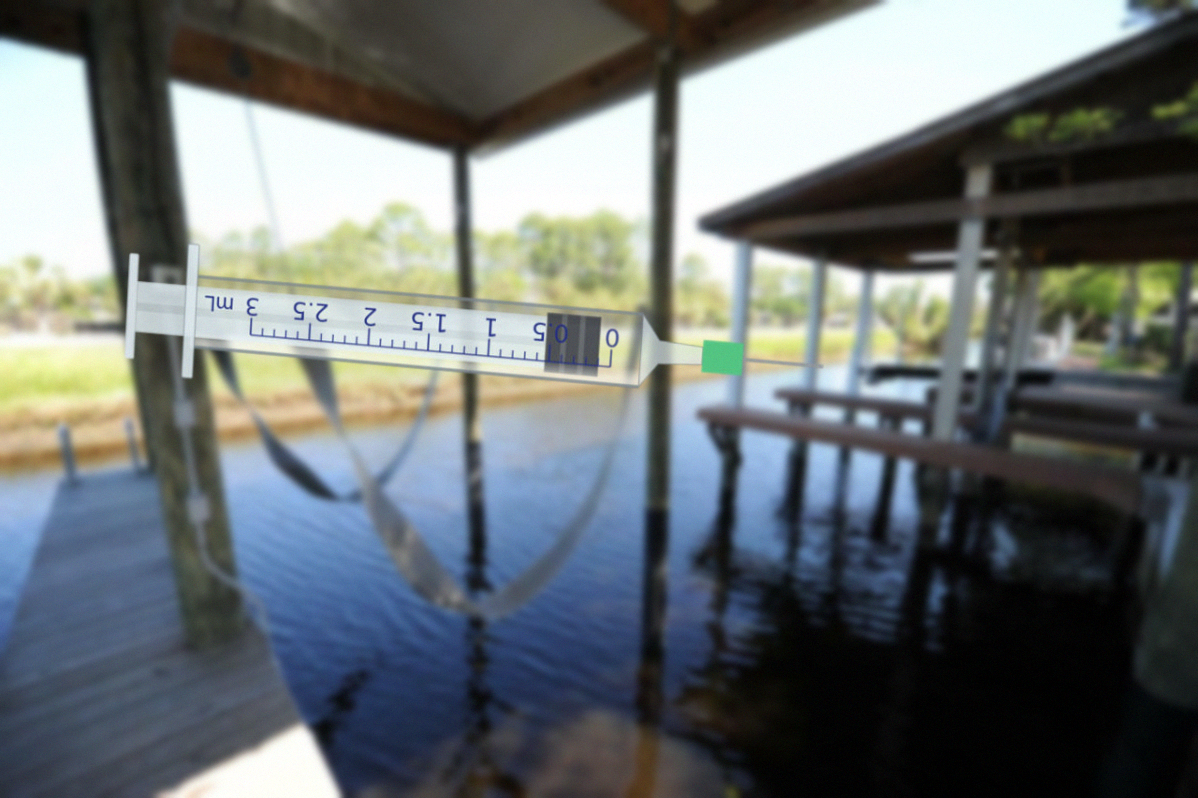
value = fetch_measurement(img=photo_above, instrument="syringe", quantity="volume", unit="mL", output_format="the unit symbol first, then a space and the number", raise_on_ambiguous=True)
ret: mL 0.1
